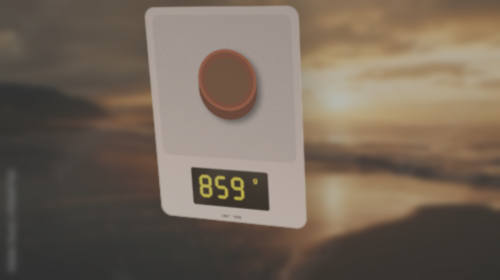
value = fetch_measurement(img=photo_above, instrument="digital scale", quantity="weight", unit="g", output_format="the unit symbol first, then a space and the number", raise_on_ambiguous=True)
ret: g 859
